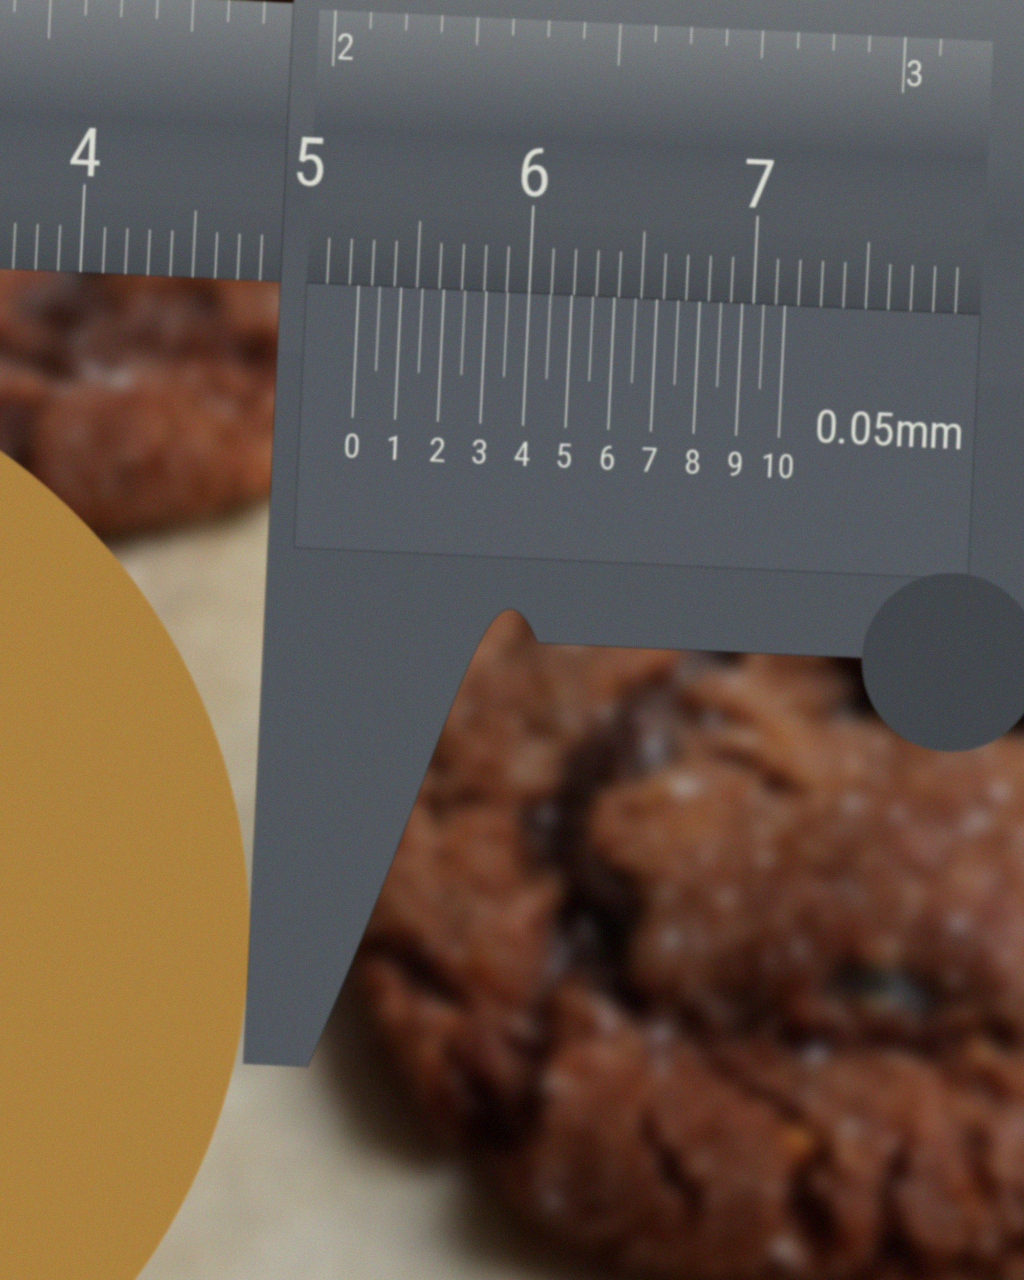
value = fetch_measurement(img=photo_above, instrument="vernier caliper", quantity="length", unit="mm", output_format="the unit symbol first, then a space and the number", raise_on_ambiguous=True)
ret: mm 52.4
